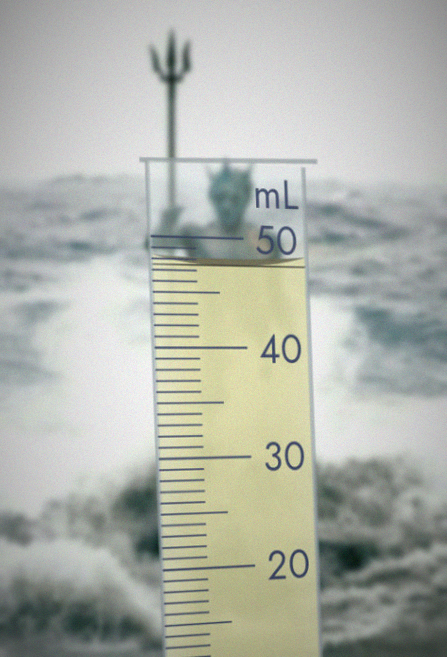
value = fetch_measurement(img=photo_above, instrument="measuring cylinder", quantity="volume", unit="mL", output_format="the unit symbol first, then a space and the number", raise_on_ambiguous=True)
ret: mL 47.5
